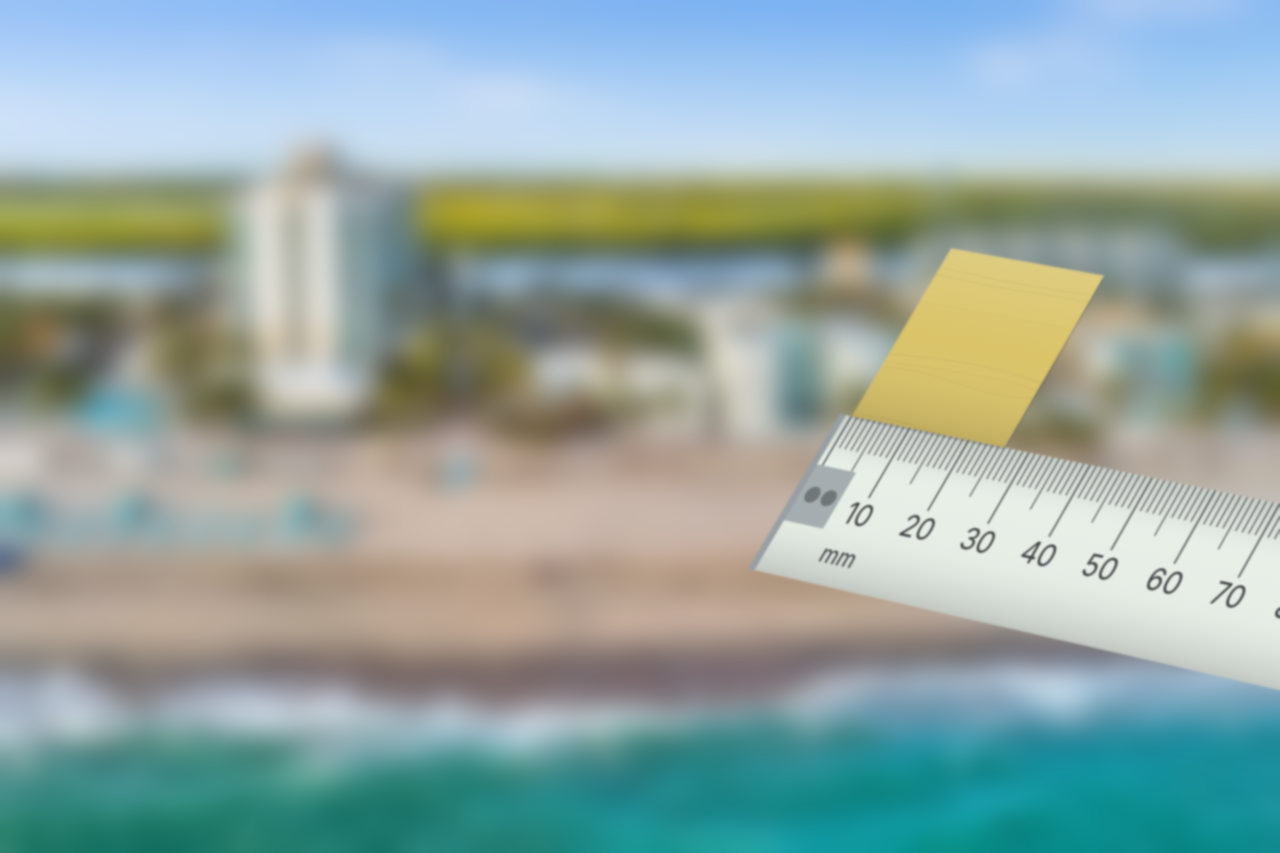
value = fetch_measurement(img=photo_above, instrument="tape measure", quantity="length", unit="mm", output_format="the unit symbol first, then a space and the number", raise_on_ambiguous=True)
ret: mm 26
